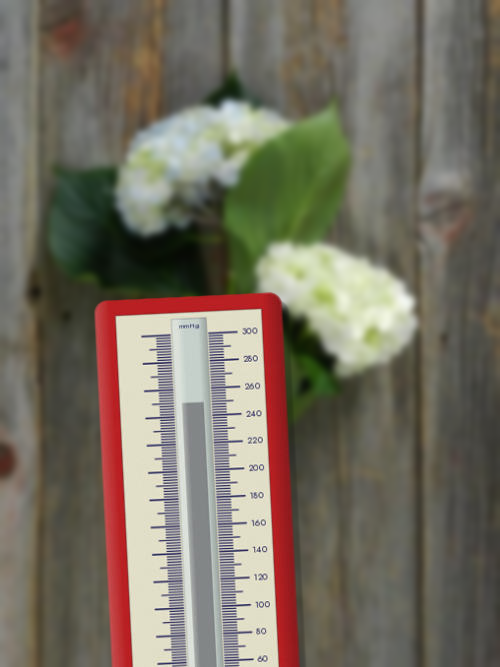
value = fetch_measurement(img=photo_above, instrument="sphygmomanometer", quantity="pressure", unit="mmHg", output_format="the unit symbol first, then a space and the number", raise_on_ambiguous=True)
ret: mmHg 250
